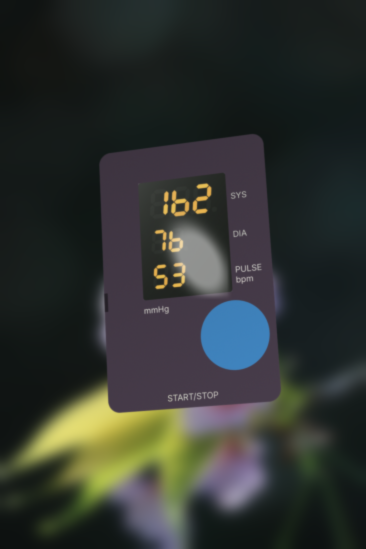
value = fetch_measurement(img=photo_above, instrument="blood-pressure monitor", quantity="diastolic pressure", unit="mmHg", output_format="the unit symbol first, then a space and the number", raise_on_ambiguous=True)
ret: mmHg 76
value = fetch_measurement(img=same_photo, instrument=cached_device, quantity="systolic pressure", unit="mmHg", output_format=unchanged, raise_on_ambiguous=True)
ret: mmHg 162
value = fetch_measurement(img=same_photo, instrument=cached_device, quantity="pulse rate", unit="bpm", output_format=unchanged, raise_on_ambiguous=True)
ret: bpm 53
